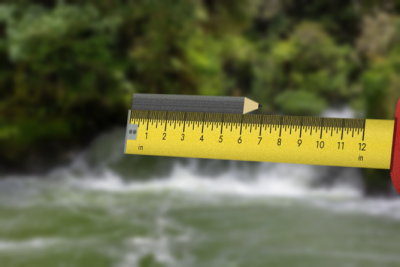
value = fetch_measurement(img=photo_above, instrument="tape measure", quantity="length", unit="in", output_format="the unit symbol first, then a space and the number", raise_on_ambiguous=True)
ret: in 7
